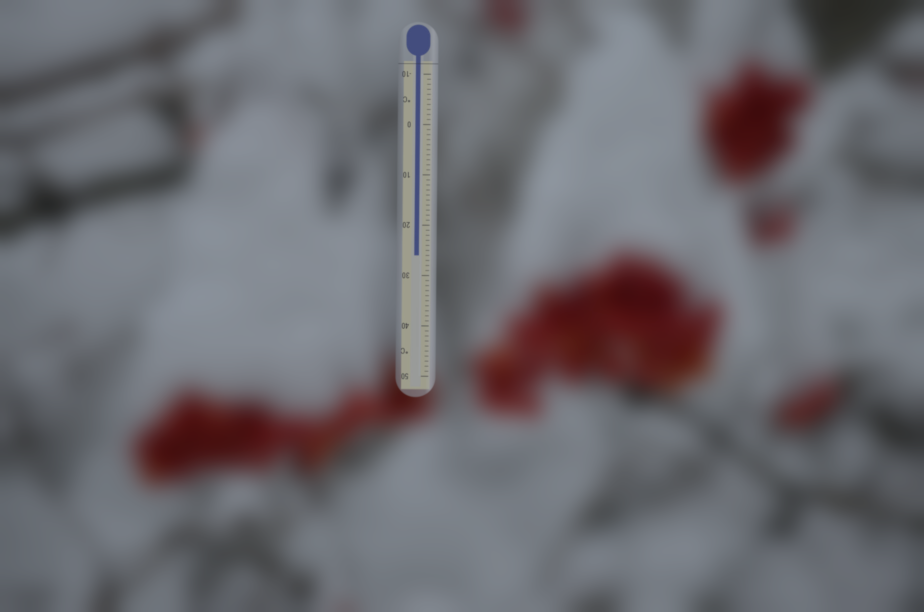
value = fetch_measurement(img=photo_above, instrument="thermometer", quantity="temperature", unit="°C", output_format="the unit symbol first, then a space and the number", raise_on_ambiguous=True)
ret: °C 26
